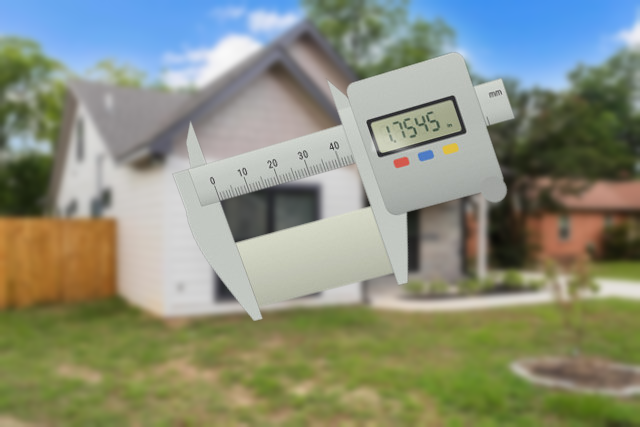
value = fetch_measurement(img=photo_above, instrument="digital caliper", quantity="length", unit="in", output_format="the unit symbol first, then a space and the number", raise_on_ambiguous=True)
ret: in 1.7545
